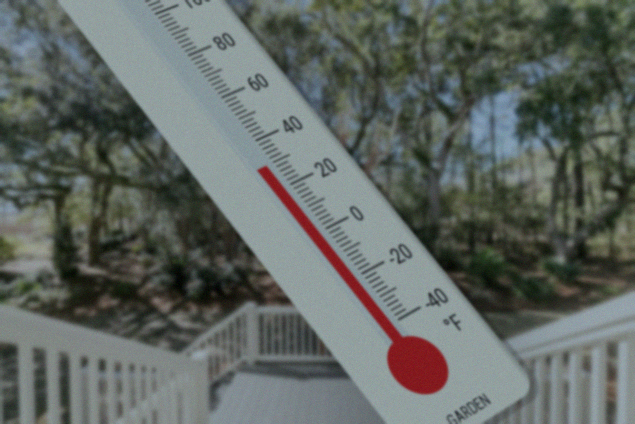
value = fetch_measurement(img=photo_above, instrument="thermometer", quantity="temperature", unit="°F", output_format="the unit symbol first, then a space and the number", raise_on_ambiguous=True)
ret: °F 30
